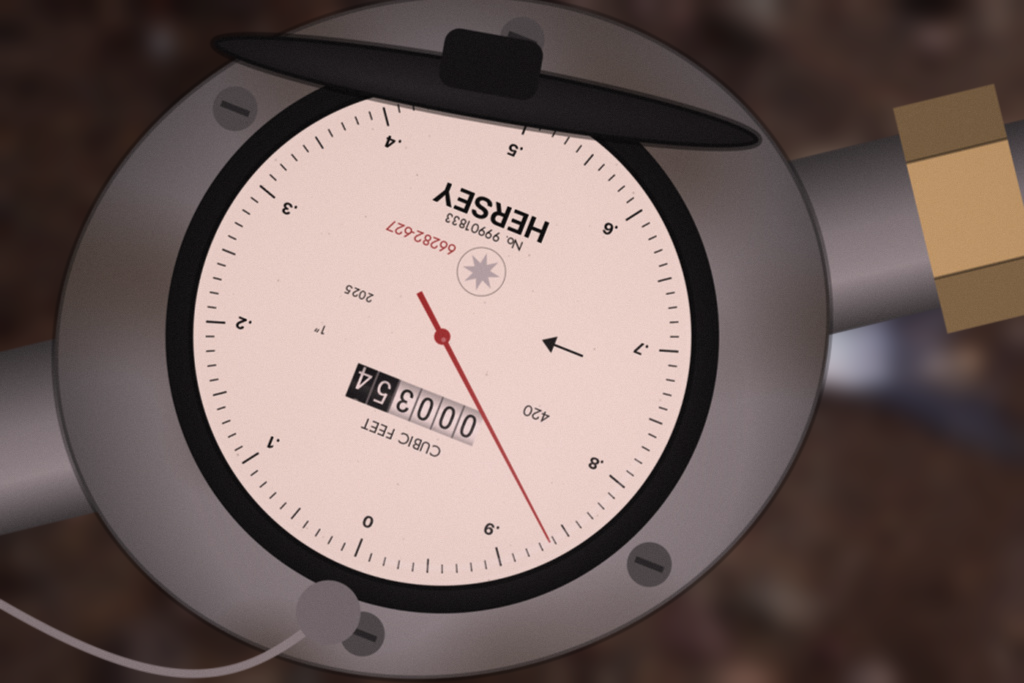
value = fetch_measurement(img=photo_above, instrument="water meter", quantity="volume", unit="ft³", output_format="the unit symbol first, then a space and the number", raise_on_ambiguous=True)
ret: ft³ 353.86
